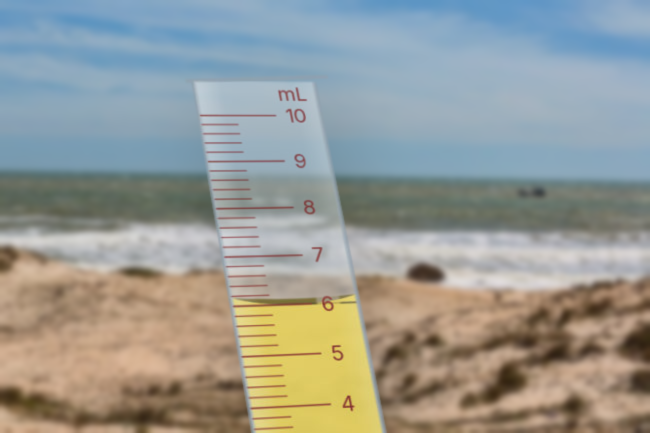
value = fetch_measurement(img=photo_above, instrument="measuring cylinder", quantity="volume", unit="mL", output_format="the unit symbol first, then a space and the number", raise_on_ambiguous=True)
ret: mL 6
